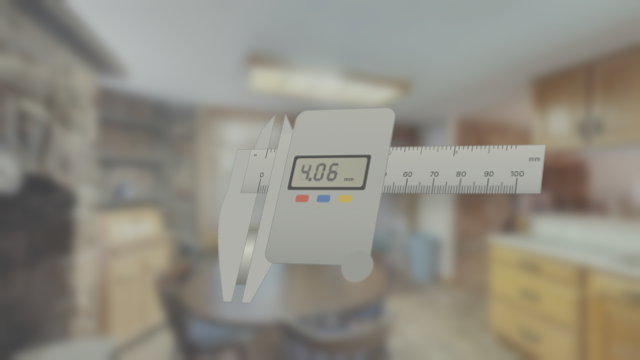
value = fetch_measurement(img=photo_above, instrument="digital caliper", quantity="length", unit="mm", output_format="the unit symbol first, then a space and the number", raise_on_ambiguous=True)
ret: mm 4.06
